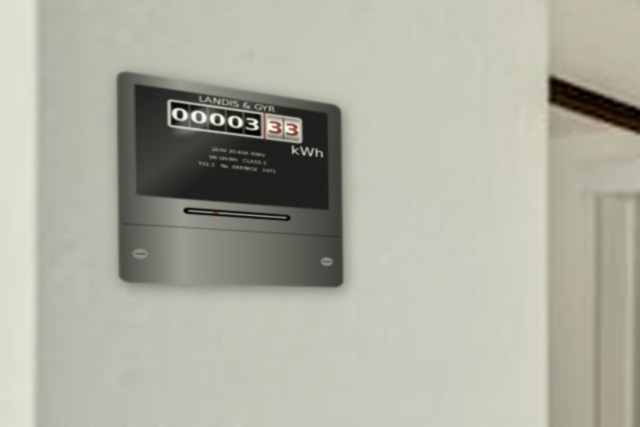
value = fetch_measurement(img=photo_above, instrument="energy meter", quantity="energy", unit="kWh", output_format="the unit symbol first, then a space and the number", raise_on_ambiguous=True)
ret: kWh 3.33
